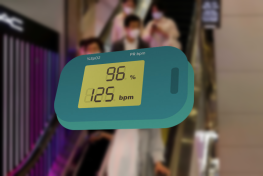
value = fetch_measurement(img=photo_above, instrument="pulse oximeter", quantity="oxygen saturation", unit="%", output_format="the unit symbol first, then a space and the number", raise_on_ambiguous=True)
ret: % 96
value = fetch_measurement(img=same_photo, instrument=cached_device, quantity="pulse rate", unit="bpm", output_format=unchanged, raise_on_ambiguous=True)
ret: bpm 125
